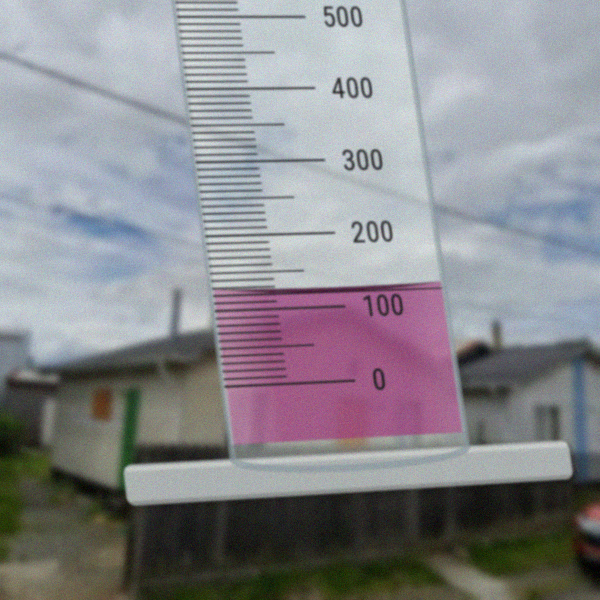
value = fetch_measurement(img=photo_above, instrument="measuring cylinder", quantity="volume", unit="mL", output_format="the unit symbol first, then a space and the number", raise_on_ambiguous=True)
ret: mL 120
